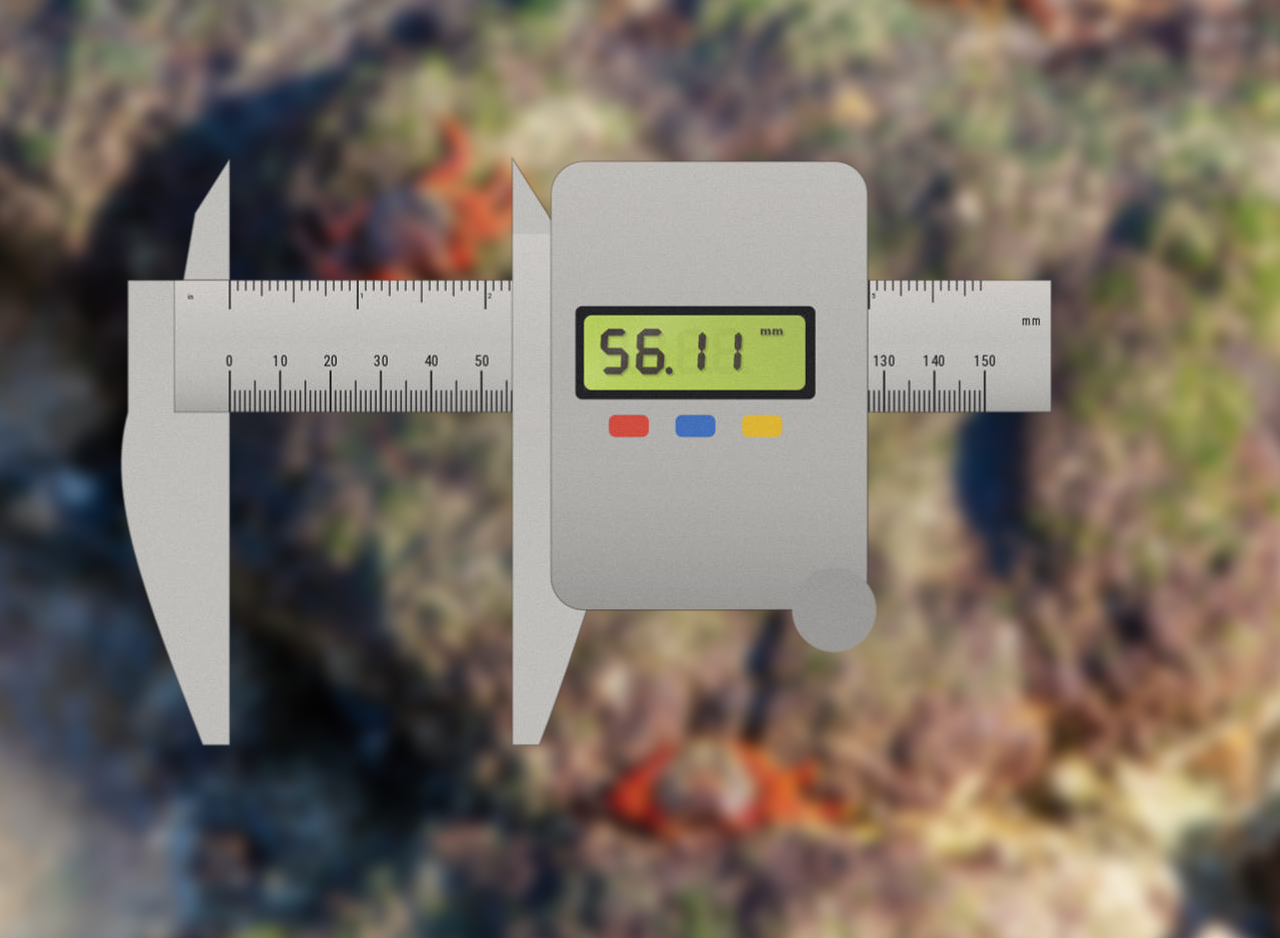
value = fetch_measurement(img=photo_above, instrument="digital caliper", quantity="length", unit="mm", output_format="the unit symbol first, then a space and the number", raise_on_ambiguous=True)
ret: mm 56.11
